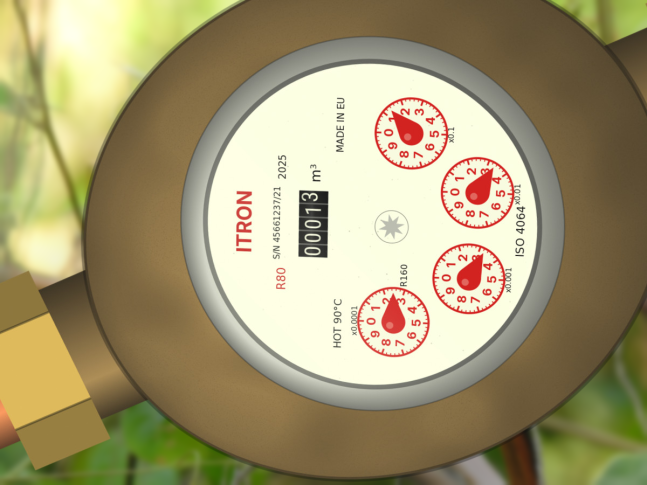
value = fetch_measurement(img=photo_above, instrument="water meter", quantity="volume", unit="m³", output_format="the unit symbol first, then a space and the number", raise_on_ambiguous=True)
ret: m³ 13.1332
